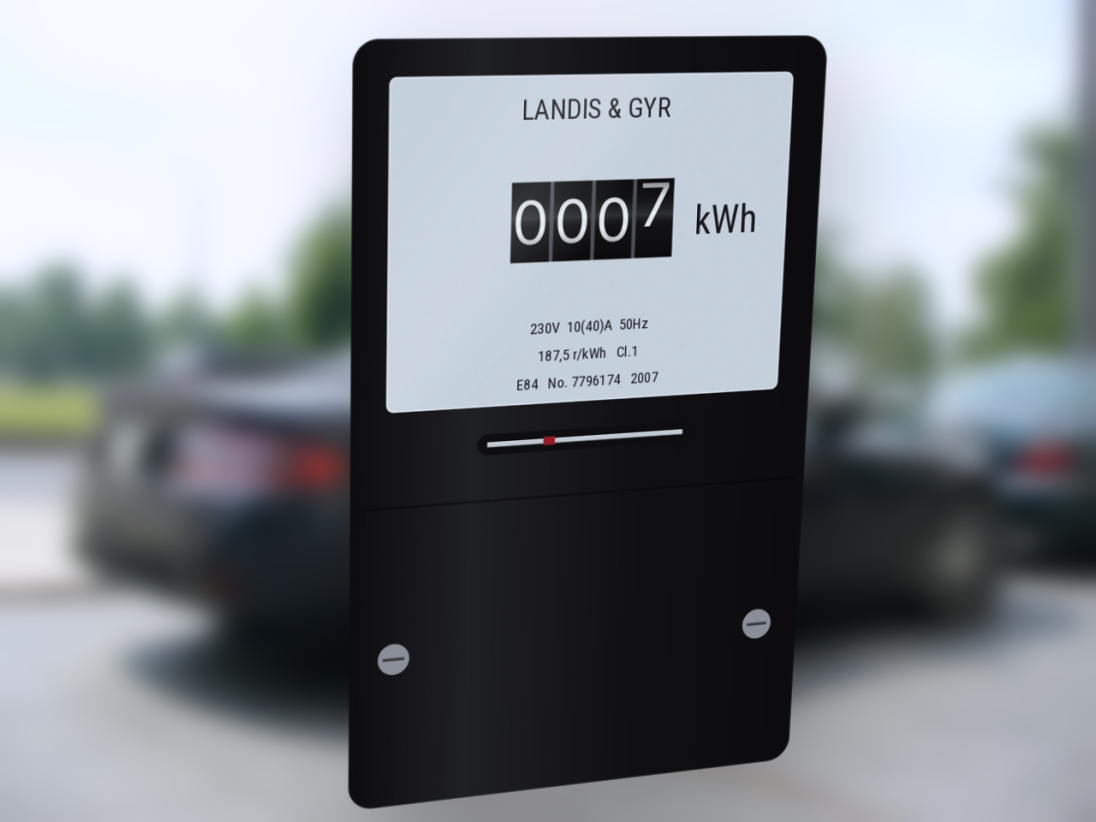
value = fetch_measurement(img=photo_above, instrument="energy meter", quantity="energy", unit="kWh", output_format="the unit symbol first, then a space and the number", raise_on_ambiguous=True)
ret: kWh 7
